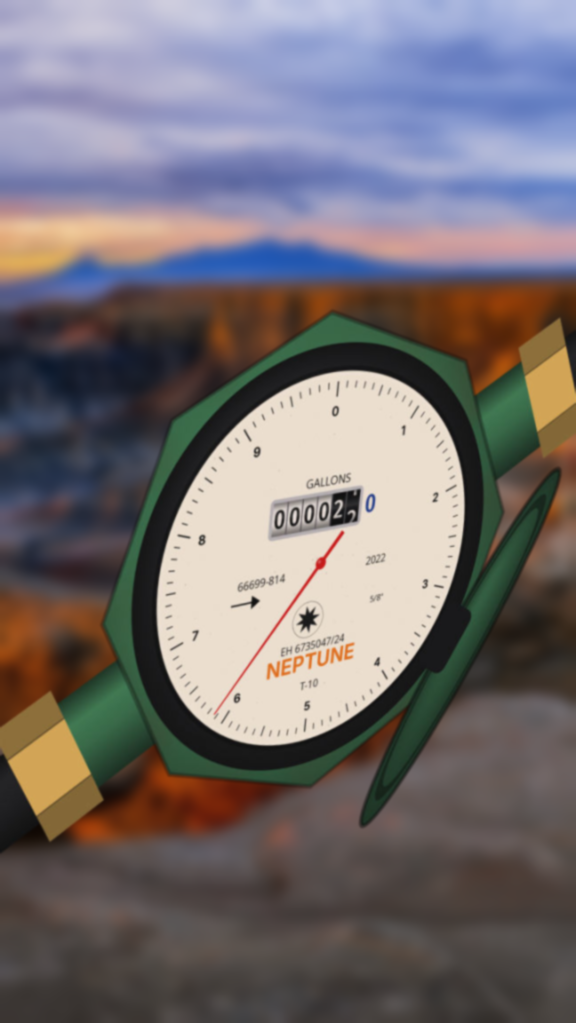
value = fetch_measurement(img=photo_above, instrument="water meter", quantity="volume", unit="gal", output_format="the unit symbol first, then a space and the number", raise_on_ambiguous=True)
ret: gal 216.1
